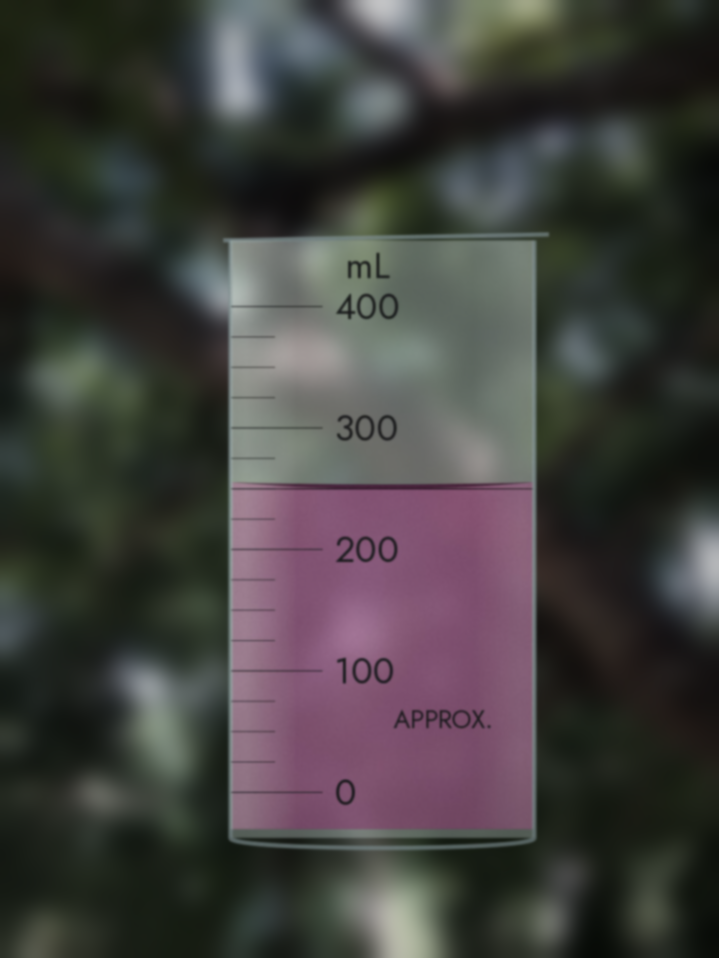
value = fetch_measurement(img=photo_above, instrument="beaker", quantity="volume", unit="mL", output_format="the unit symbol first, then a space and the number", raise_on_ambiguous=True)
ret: mL 250
